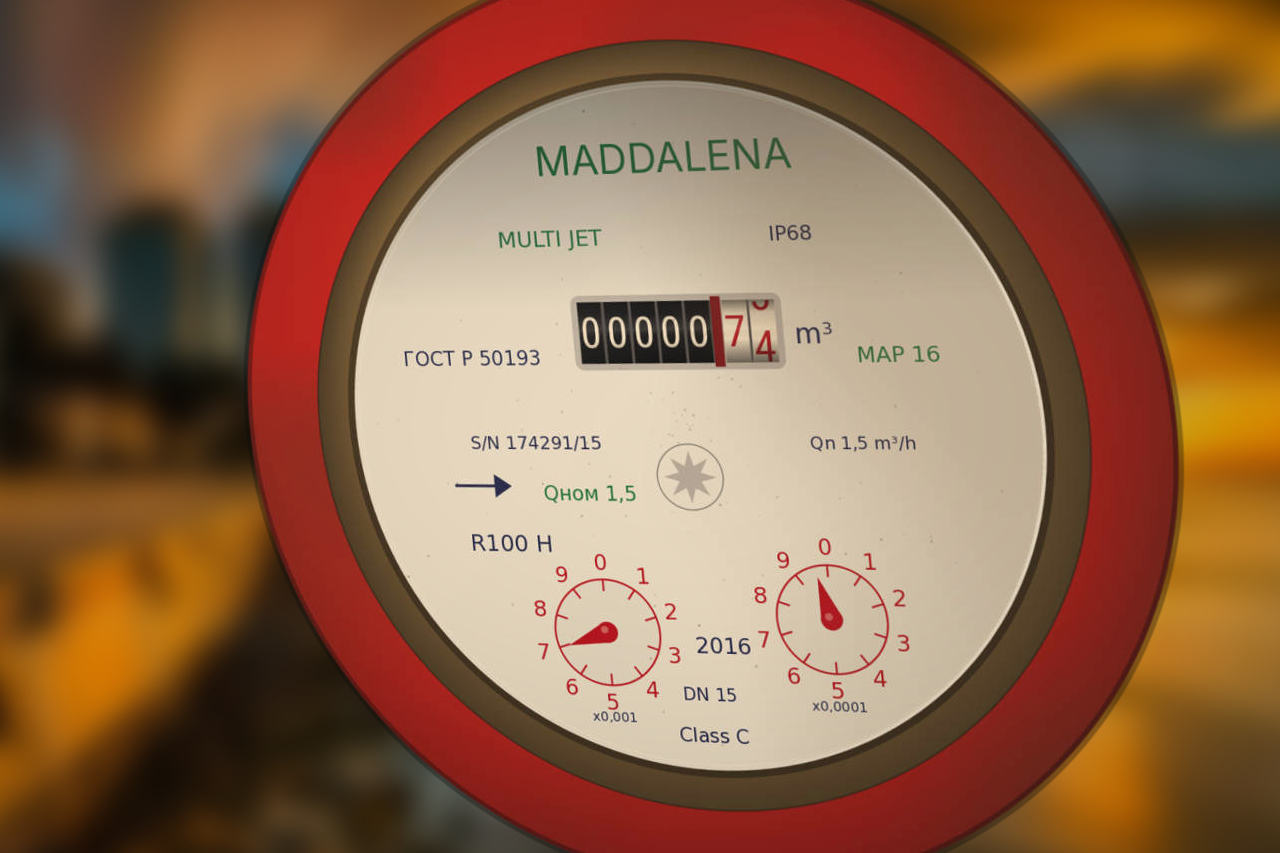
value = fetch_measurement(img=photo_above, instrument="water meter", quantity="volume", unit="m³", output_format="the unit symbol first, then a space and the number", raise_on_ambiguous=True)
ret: m³ 0.7369
